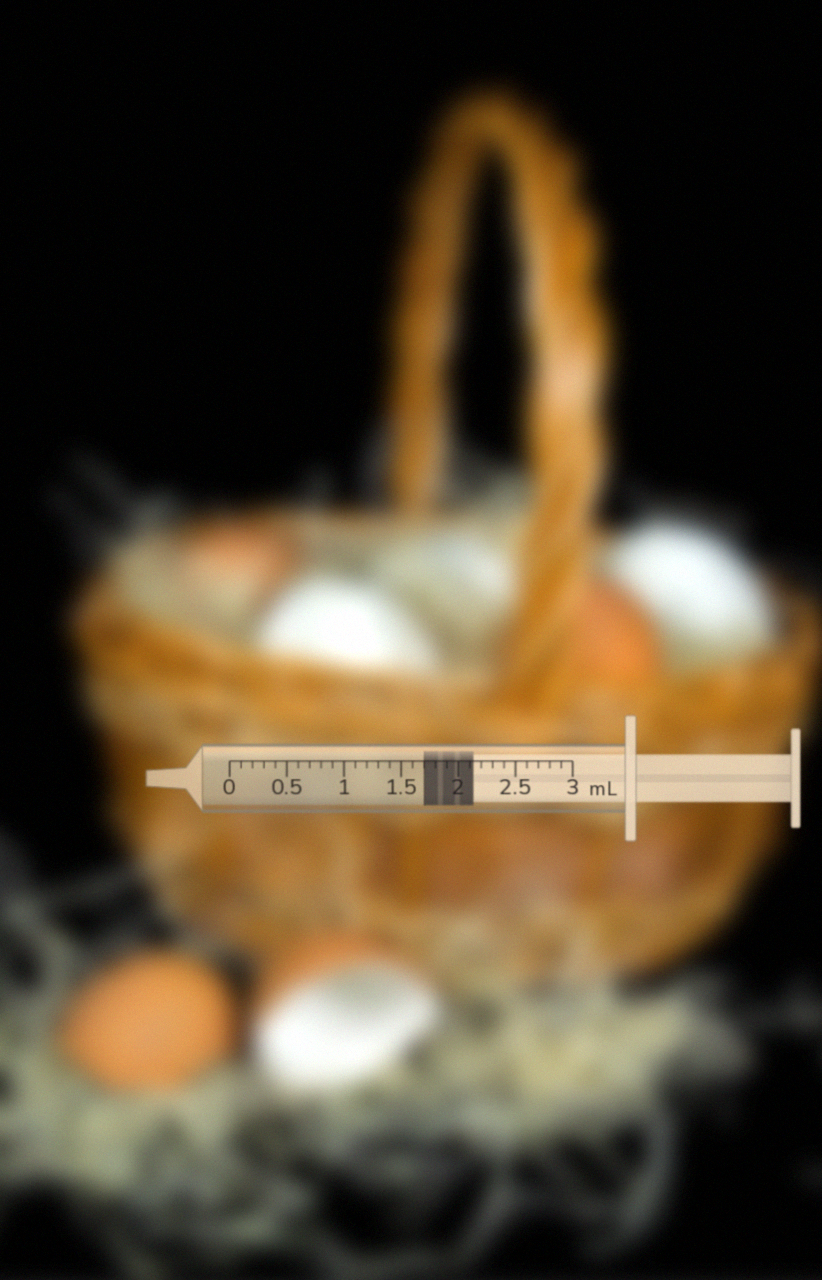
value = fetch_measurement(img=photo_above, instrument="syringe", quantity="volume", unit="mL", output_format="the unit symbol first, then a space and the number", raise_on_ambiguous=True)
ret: mL 1.7
